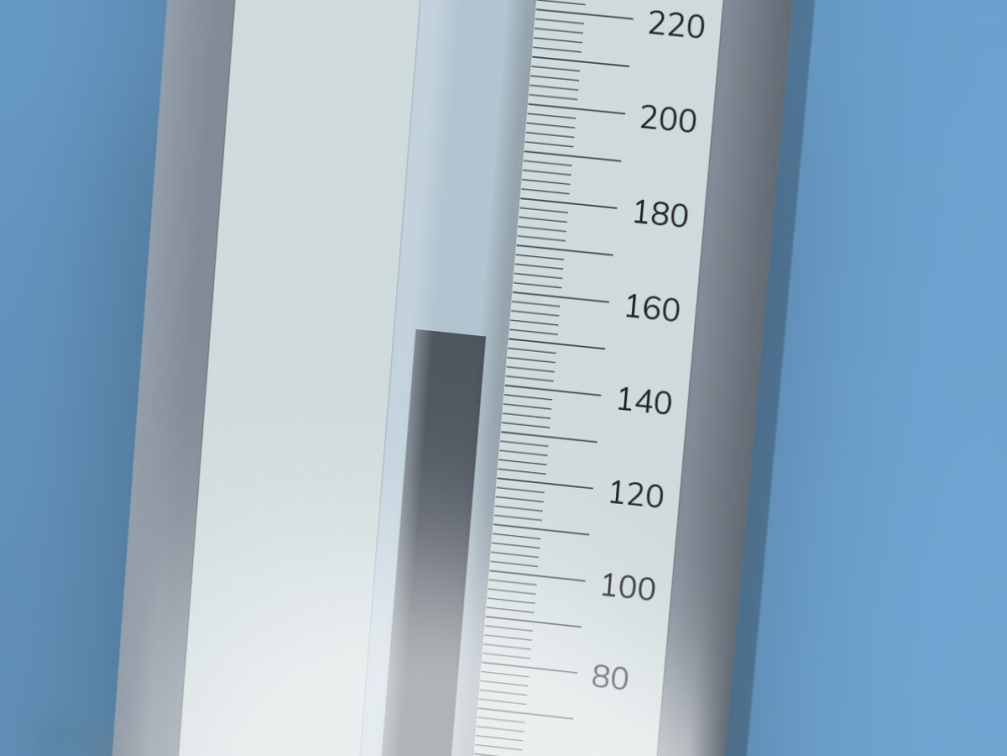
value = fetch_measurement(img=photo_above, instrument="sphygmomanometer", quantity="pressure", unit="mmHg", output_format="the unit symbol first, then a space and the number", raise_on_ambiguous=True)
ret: mmHg 150
